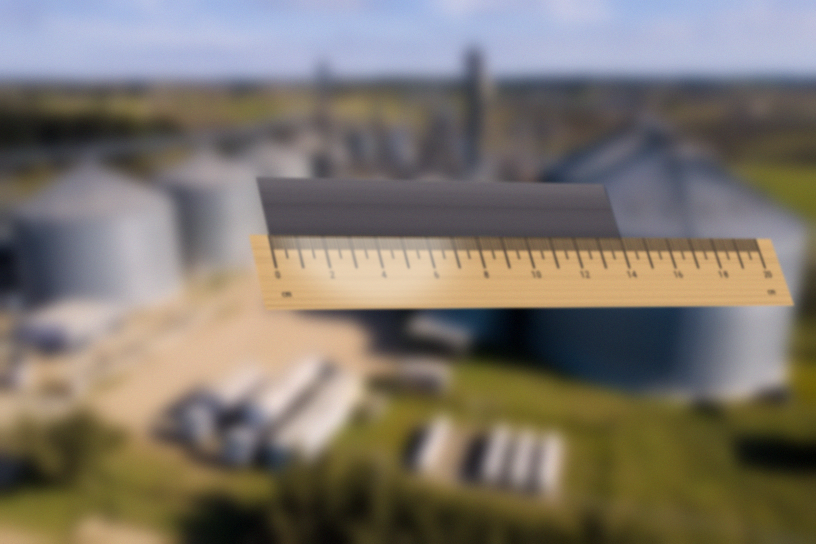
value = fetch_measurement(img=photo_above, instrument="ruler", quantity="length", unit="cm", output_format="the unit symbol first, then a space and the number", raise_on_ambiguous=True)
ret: cm 14
